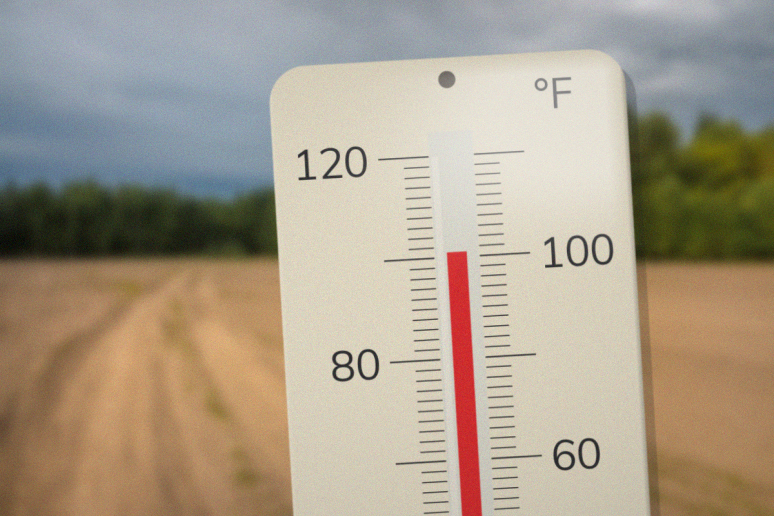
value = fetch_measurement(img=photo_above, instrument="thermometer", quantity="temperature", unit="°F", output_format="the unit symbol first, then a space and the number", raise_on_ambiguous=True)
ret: °F 101
